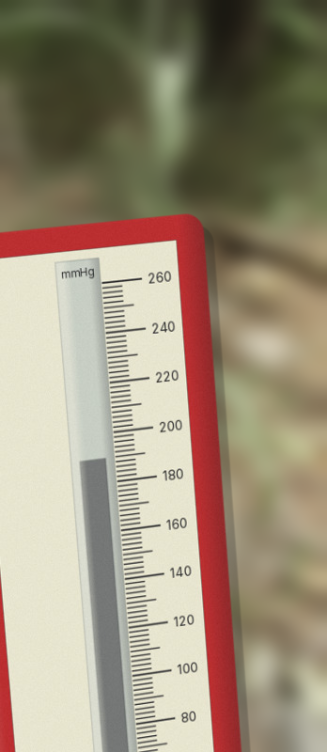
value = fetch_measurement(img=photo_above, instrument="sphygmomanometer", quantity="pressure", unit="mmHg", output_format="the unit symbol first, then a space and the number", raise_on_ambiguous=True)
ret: mmHg 190
